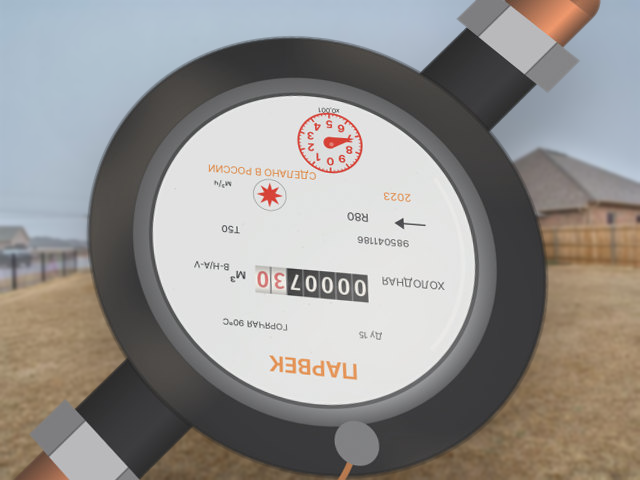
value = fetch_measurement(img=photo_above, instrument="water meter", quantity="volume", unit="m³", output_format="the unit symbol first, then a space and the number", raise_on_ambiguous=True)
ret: m³ 7.307
